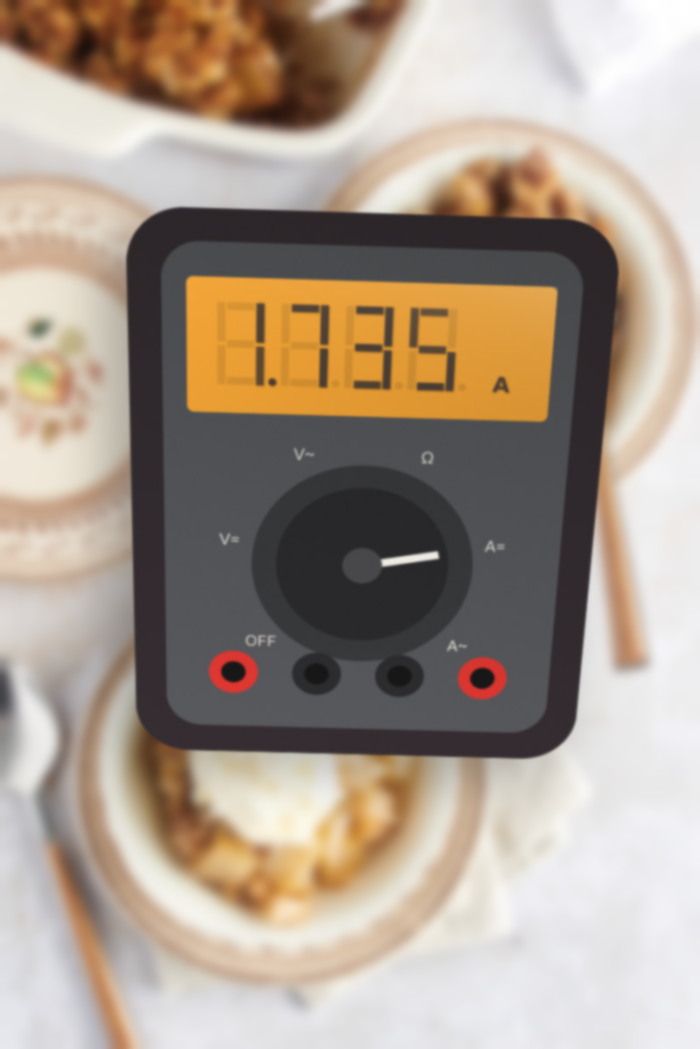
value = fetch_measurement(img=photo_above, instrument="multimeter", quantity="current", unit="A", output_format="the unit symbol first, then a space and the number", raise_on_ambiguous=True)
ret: A 1.735
